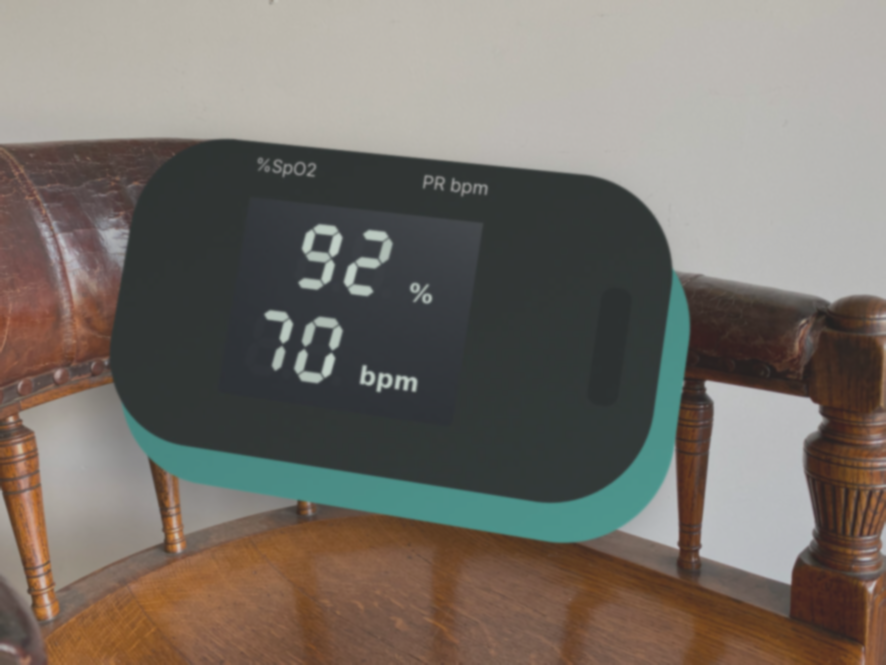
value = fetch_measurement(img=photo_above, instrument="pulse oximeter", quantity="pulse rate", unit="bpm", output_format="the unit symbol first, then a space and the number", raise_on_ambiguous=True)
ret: bpm 70
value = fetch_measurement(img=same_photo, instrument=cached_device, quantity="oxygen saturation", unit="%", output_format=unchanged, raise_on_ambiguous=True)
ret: % 92
